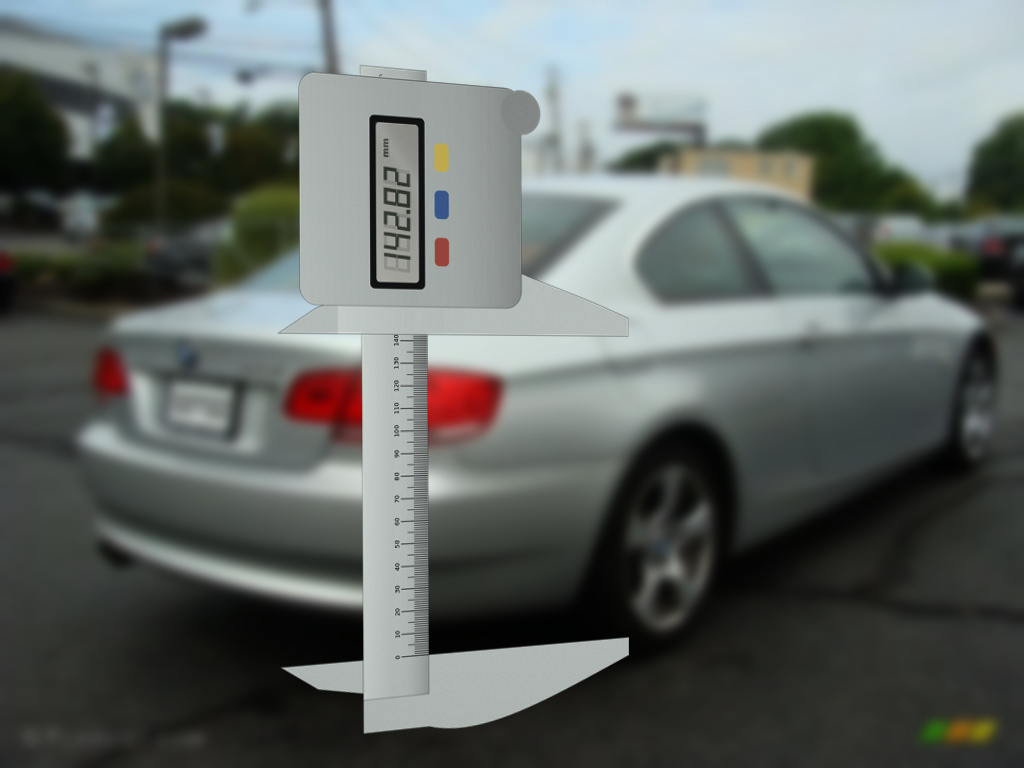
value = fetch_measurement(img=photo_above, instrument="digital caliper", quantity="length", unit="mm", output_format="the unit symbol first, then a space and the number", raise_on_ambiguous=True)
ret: mm 142.82
